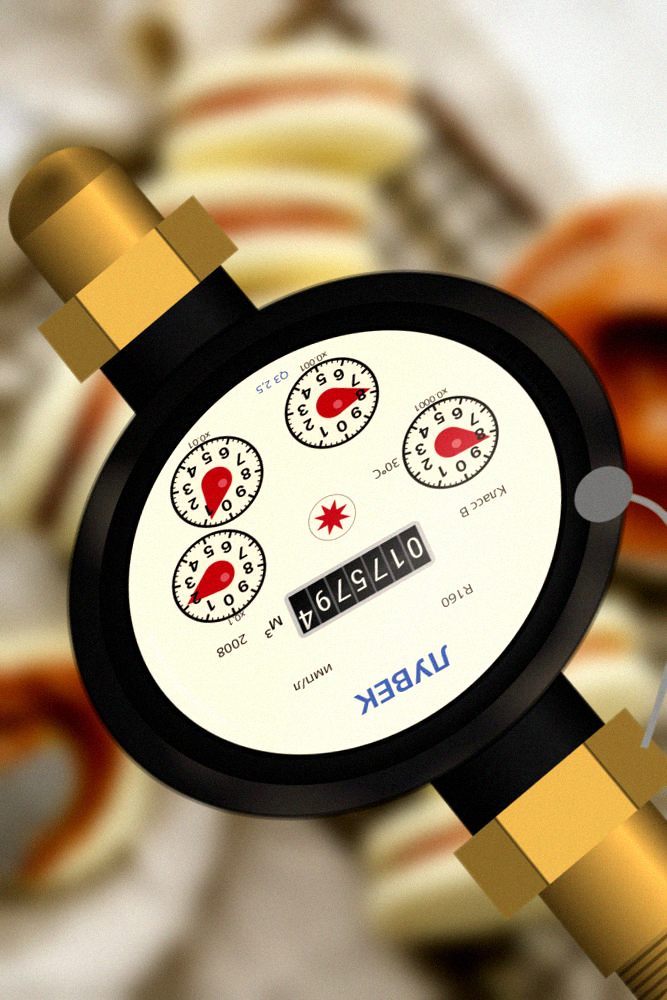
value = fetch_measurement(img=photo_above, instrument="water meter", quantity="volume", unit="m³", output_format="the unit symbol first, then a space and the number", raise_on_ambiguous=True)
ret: m³ 175794.2078
